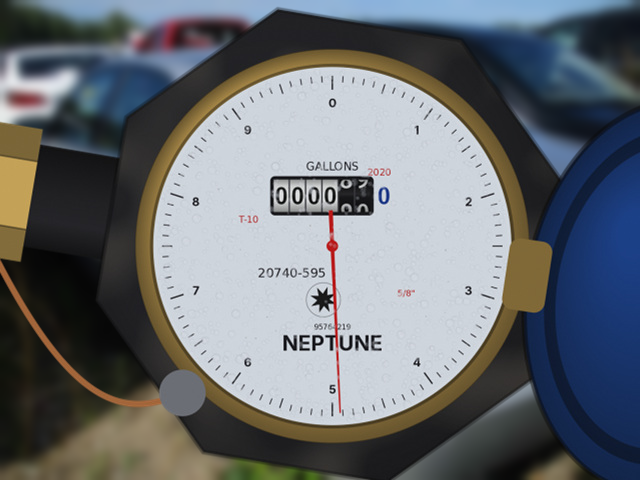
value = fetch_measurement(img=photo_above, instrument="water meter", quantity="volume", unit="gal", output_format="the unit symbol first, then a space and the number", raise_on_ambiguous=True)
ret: gal 894.9
